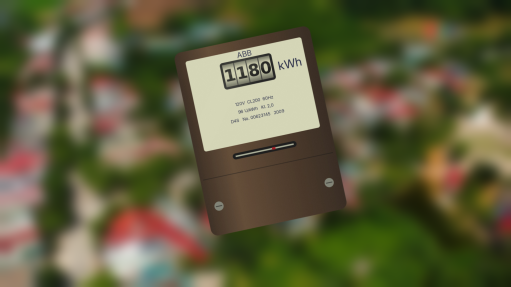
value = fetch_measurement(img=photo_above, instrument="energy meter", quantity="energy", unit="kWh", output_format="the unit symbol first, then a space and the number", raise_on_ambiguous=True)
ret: kWh 1180
